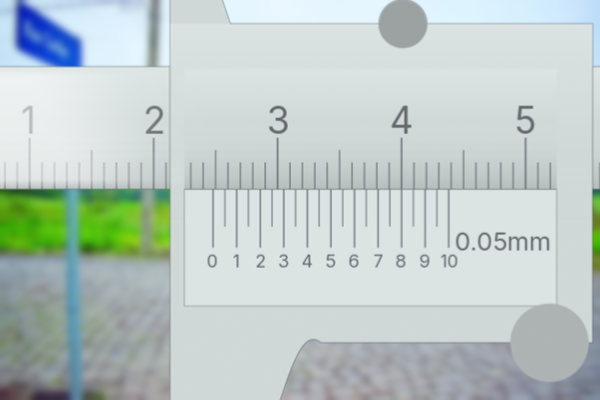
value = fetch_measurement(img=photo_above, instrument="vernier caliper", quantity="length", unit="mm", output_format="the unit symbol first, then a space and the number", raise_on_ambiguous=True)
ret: mm 24.8
